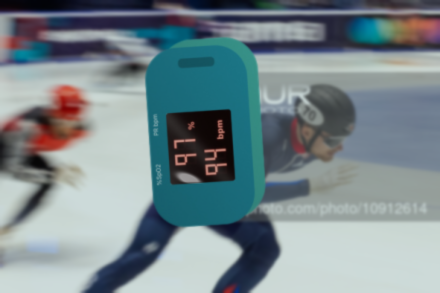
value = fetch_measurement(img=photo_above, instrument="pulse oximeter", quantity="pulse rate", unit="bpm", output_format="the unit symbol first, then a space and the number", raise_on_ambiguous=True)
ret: bpm 94
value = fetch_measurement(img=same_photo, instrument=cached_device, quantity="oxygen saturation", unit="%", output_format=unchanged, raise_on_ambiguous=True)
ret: % 97
